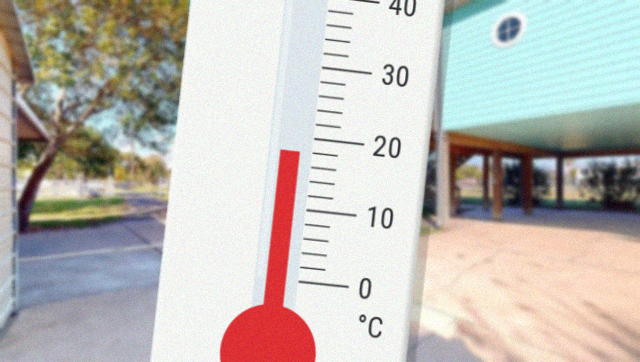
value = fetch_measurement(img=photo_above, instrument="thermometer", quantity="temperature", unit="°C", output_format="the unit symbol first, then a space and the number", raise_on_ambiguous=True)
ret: °C 18
